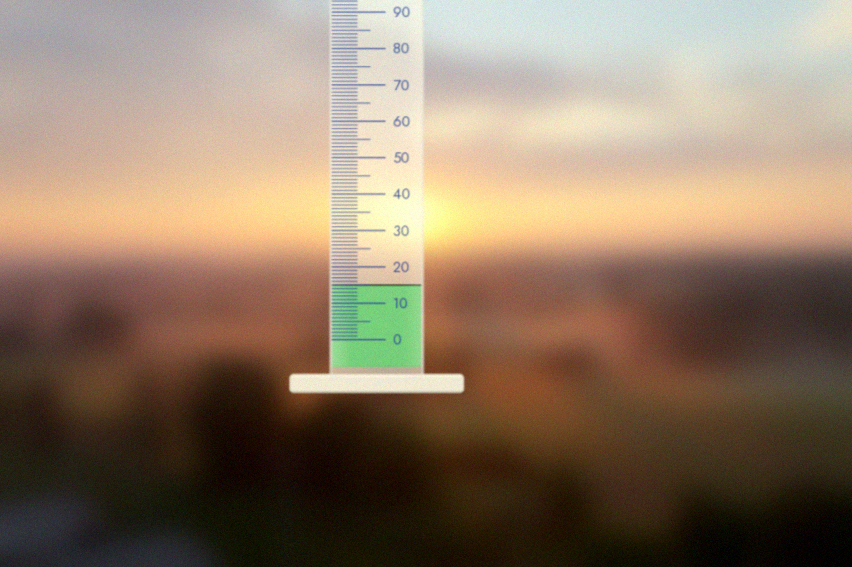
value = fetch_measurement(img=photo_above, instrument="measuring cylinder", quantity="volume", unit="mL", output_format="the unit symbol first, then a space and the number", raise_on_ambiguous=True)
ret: mL 15
